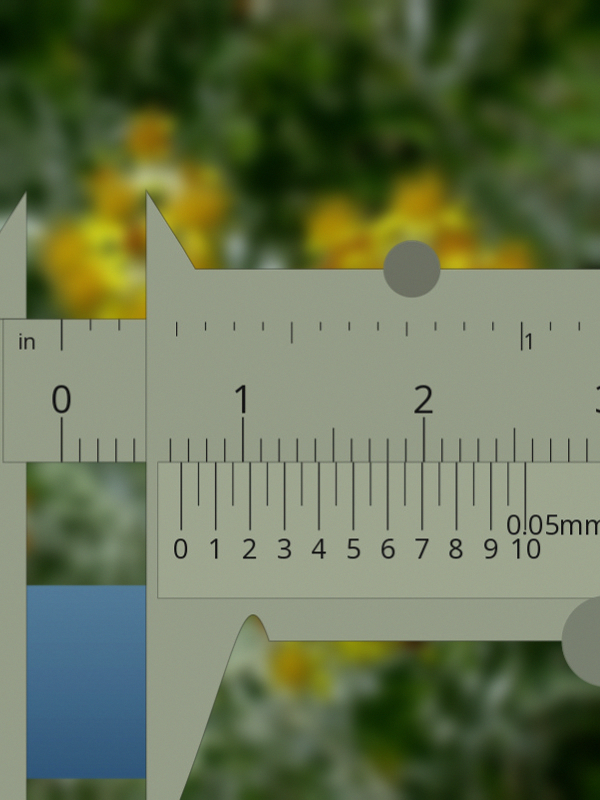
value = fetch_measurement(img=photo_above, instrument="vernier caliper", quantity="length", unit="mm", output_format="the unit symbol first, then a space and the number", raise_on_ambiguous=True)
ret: mm 6.6
